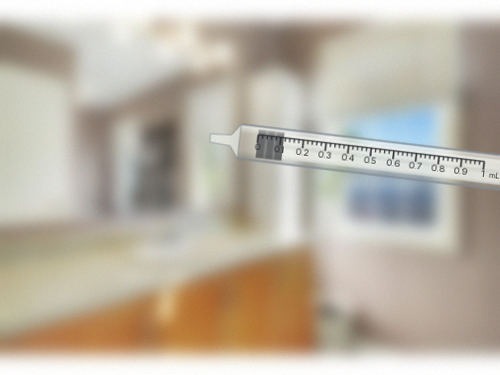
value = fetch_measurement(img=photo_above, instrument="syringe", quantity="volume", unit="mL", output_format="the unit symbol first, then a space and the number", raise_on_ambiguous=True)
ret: mL 0
